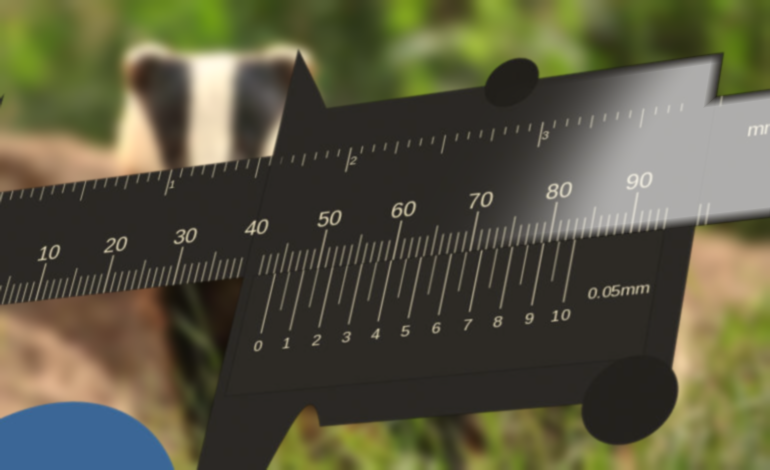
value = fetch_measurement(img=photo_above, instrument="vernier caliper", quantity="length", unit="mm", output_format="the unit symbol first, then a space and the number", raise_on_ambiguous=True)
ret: mm 44.2
